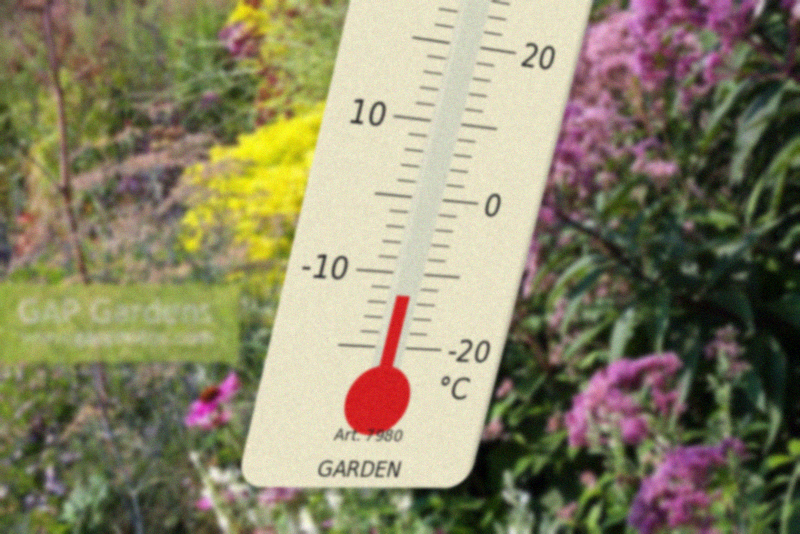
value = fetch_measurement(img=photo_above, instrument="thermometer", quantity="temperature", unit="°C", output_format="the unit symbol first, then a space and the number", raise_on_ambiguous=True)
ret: °C -13
